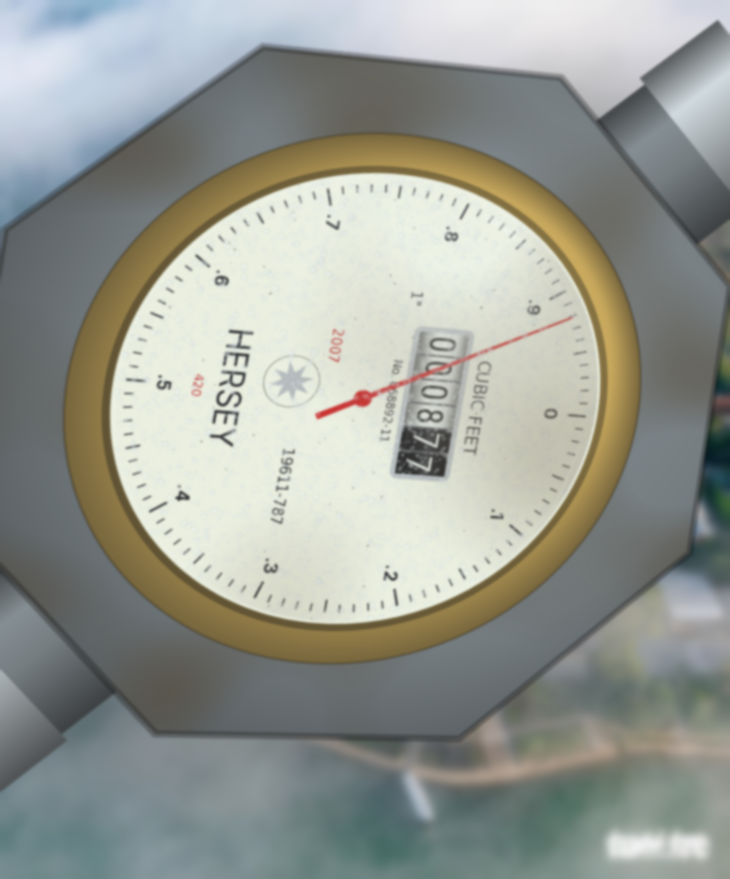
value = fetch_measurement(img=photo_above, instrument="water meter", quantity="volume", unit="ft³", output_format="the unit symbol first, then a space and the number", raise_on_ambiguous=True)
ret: ft³ 876.92
